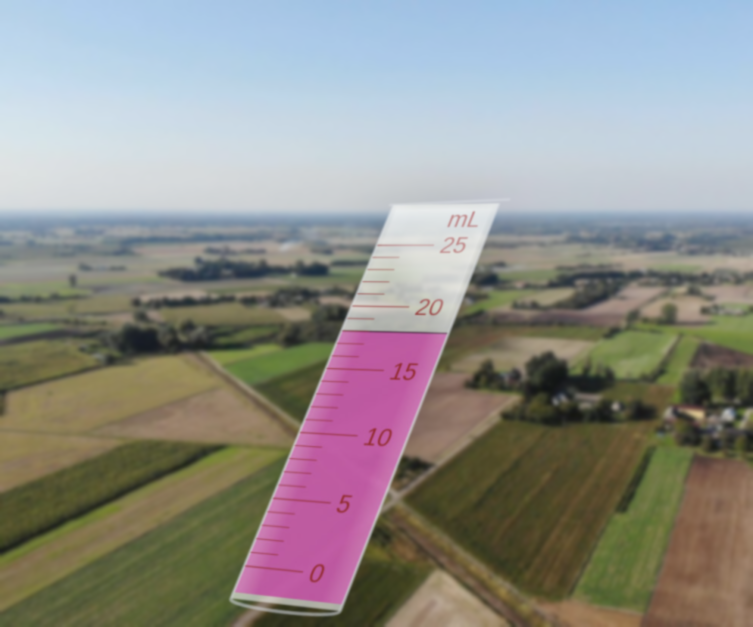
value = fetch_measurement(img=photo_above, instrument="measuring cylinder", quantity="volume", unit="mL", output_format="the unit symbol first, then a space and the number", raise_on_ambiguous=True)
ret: mL 18
